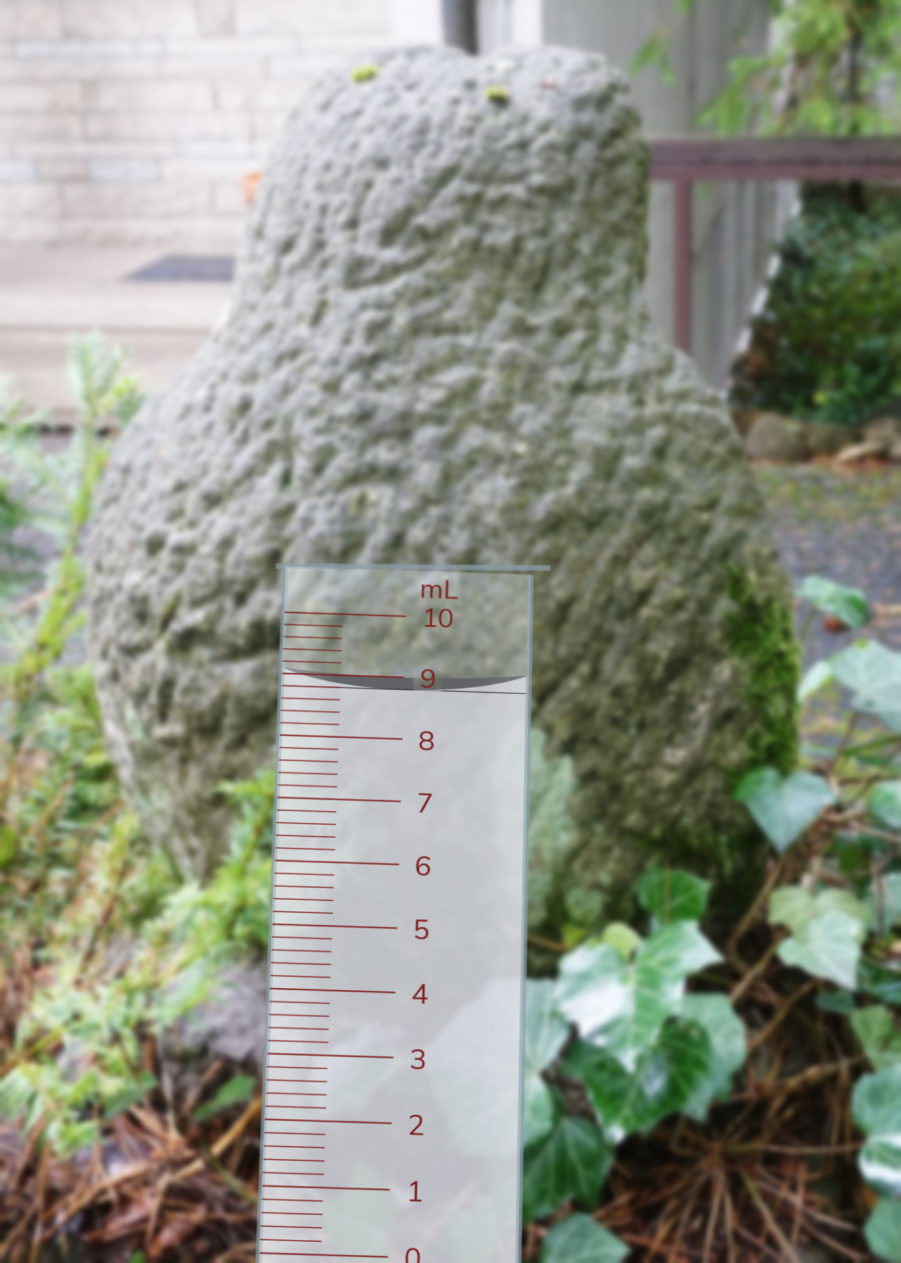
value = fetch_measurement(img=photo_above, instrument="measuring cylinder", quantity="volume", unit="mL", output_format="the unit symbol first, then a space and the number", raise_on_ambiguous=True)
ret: mL 8.8
